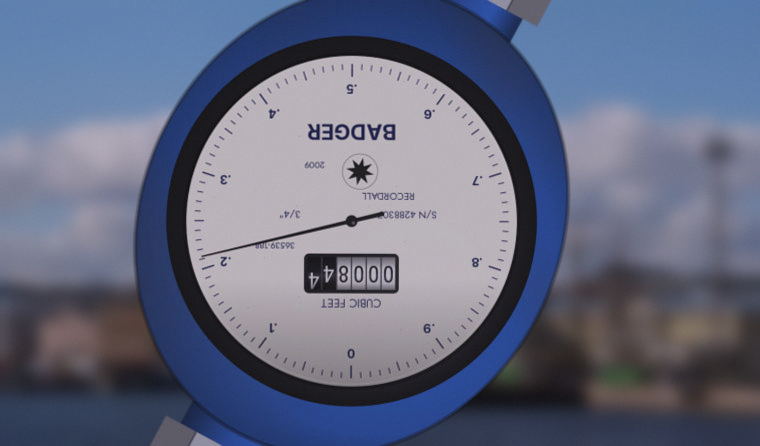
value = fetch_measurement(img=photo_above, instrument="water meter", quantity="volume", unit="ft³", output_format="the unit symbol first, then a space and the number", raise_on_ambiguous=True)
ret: ft³ 844.21
